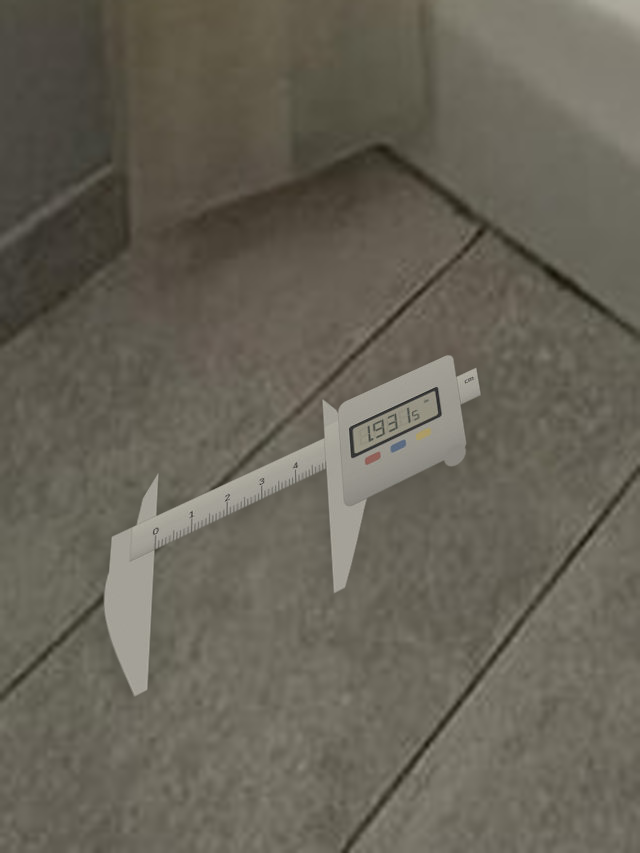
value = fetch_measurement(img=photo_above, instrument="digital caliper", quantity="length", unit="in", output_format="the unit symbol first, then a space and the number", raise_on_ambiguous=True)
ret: in 1.9315
